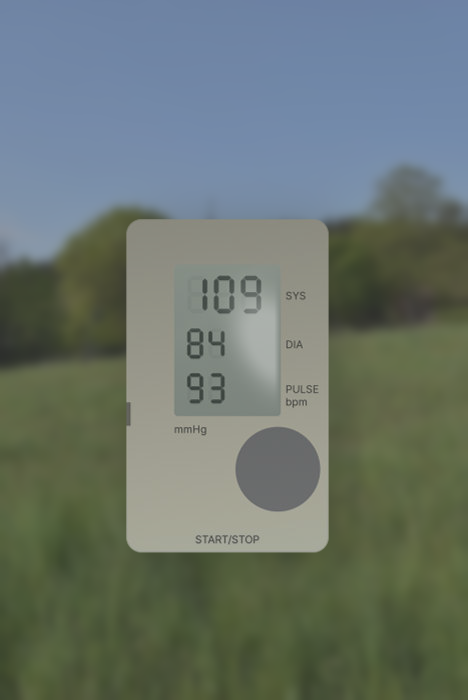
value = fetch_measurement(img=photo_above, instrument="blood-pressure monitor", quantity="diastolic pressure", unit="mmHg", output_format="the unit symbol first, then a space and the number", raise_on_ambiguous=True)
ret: mmHg 84
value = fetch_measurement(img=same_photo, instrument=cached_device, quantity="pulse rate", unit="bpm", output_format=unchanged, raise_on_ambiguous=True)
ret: bpm 93
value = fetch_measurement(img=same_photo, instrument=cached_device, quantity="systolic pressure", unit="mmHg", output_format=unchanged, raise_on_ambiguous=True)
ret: mmHg 109
